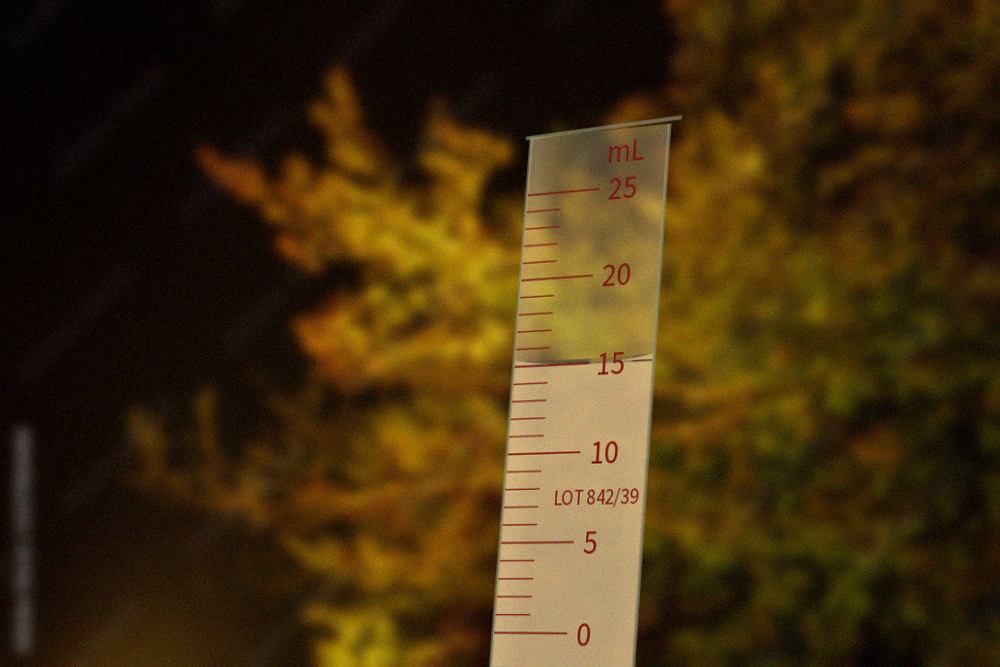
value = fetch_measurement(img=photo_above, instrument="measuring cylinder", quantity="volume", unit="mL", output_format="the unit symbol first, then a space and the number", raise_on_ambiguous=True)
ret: mL 15
